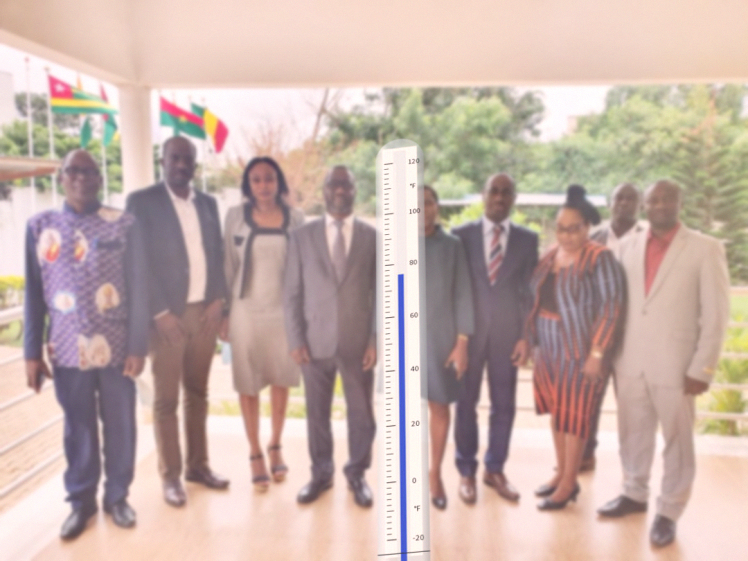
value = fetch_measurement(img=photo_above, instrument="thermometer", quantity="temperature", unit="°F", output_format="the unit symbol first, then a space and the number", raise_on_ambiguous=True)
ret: °F 76
